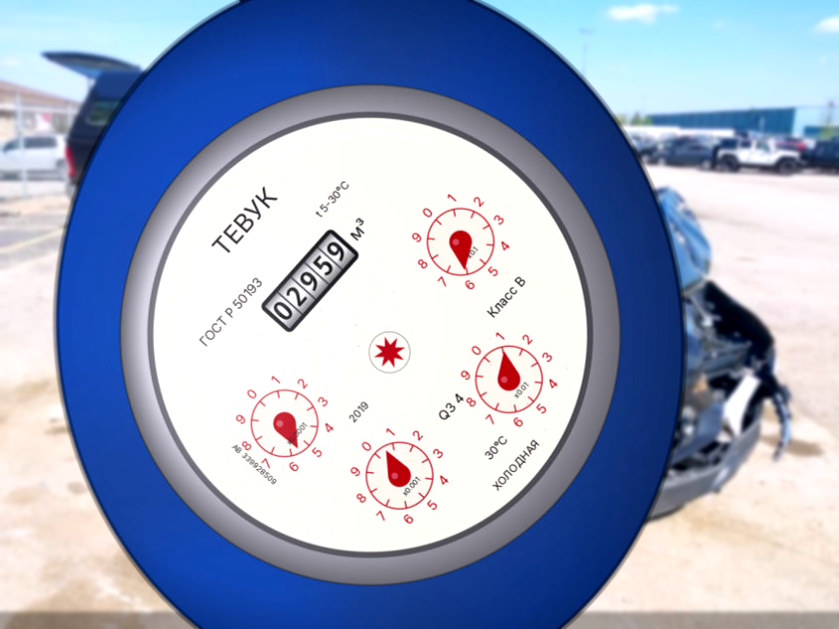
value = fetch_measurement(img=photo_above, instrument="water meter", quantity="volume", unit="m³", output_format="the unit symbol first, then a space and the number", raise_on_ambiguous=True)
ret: m³ 2959.6105
